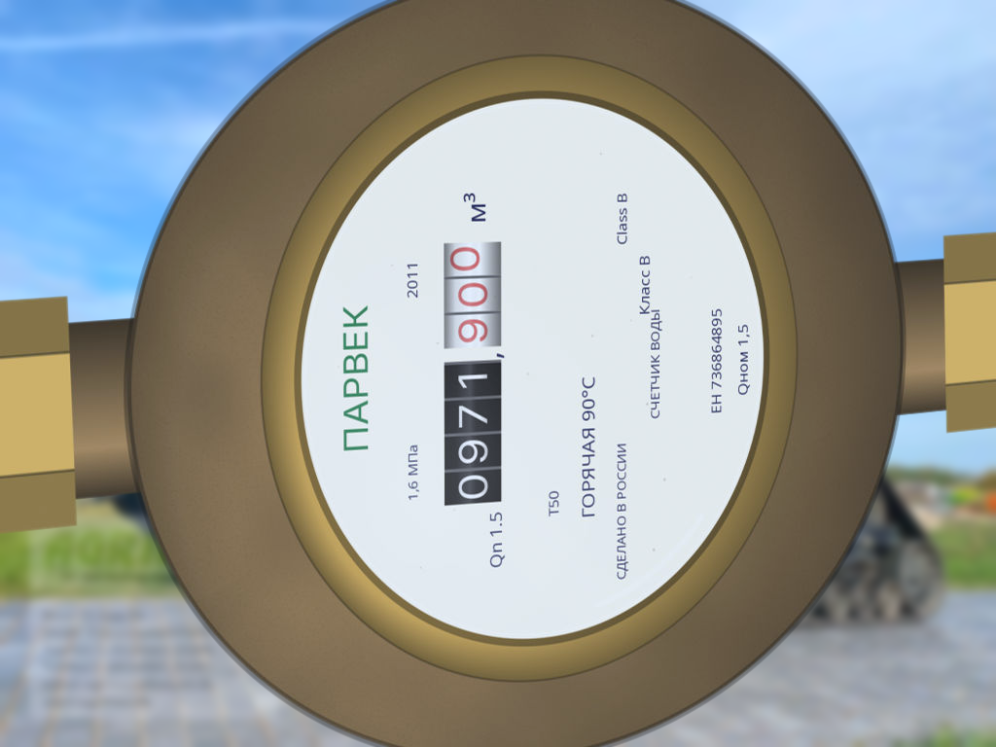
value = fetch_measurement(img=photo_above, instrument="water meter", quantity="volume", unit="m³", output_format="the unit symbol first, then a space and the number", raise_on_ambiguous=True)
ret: m³ 971.900
